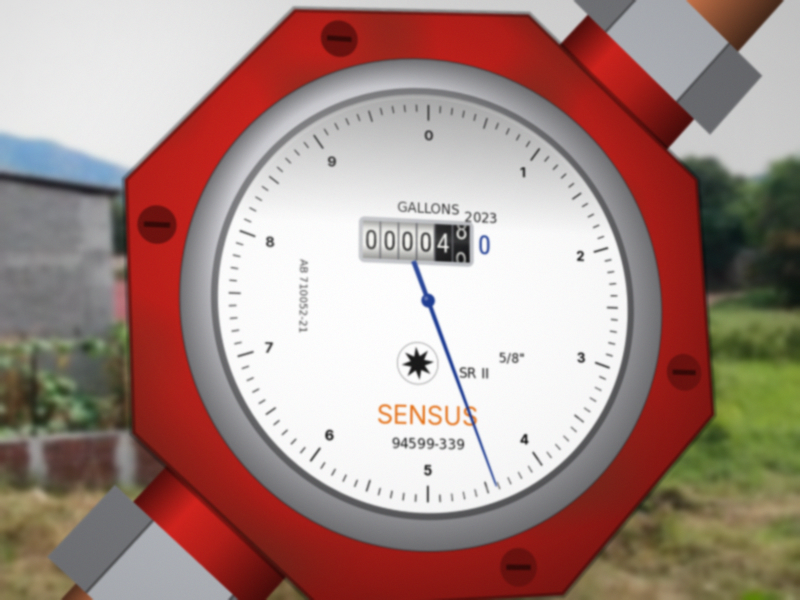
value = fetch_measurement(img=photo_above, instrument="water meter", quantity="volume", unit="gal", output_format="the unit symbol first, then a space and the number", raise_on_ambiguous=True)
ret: gal 484.4
